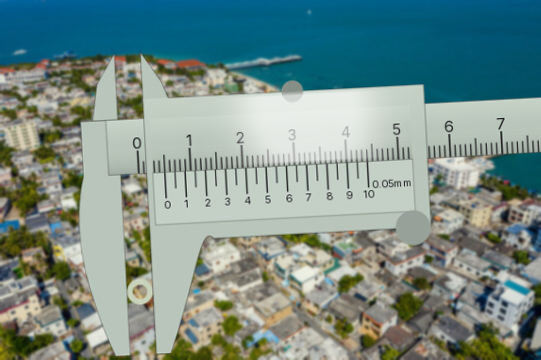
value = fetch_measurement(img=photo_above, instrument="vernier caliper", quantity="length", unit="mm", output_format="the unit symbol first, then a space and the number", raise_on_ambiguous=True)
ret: mm 5.0
